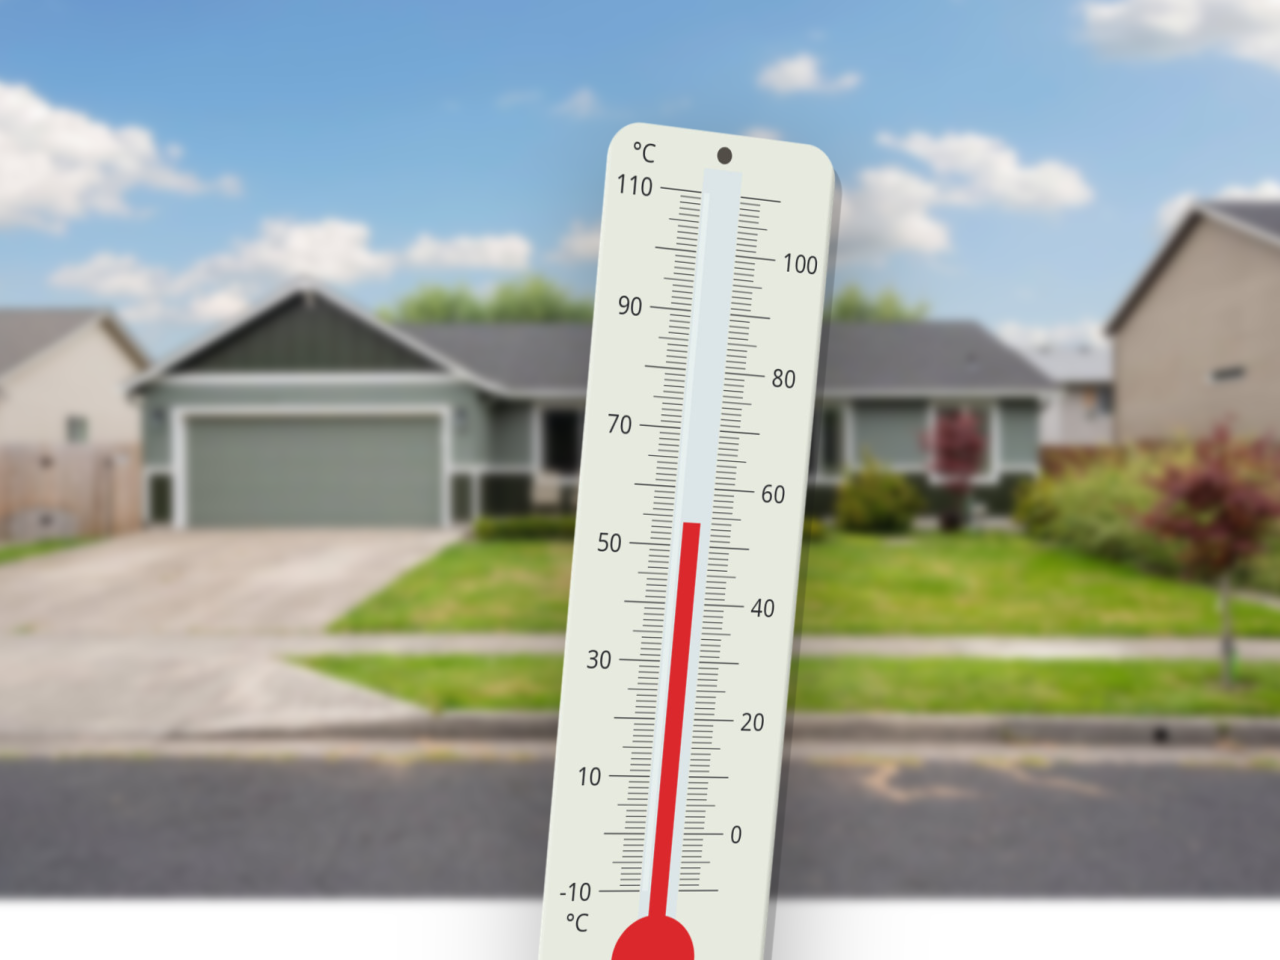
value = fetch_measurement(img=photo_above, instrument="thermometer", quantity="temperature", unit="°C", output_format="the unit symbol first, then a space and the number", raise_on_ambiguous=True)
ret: °C 54
